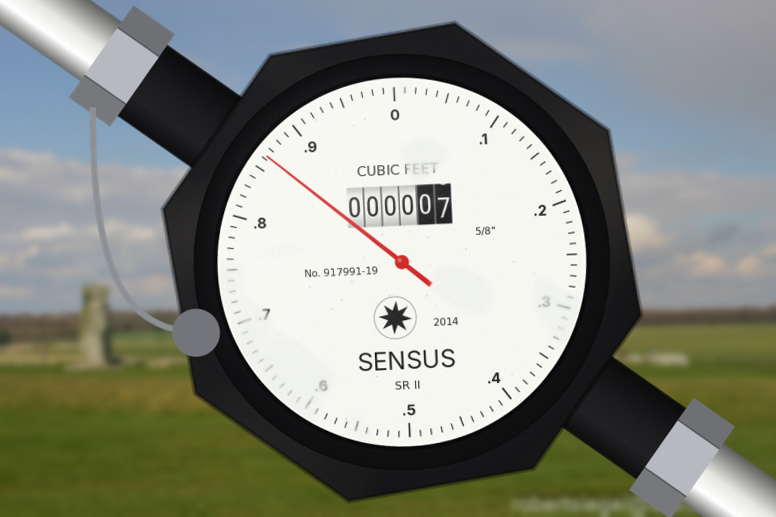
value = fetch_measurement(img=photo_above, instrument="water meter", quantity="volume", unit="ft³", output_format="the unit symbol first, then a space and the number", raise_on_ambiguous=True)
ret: ft³ 6.86
